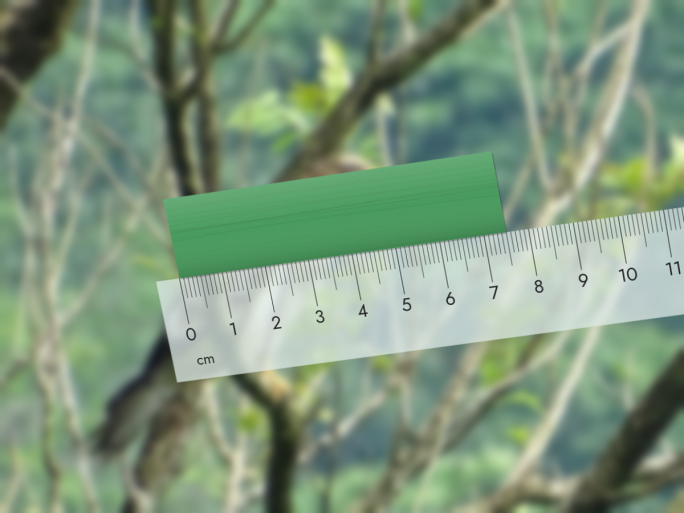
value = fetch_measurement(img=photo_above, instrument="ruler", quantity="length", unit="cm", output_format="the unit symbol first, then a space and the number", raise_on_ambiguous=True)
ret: cm 7.5
